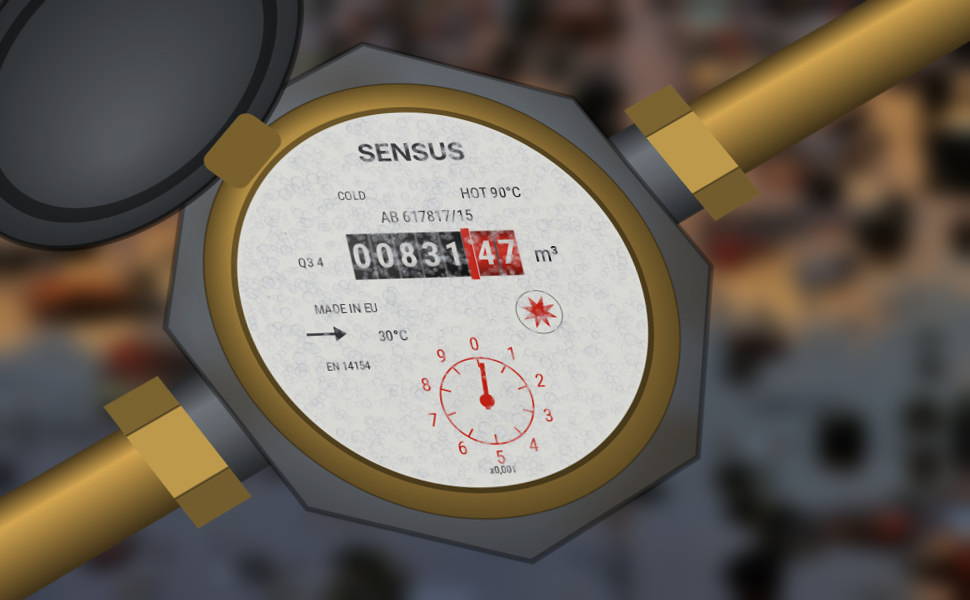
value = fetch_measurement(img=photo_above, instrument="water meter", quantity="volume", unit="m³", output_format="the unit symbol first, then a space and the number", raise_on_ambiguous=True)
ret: m³ 831.470
